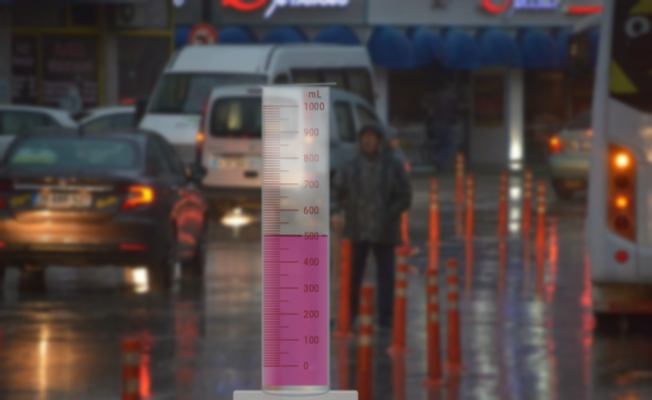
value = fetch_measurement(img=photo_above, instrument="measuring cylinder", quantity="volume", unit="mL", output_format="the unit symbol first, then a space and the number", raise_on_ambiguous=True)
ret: mL 500
